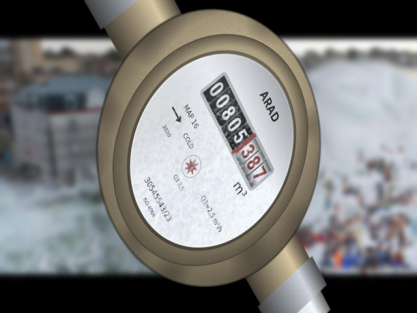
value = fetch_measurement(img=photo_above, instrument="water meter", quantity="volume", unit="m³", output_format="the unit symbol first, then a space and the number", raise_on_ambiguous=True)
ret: m³ 805.387
